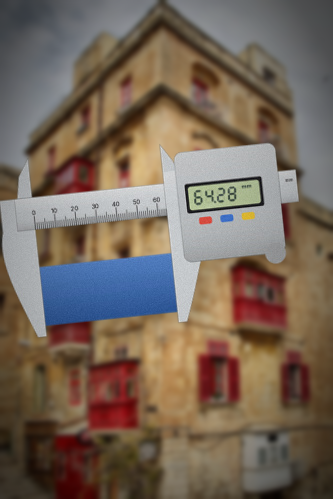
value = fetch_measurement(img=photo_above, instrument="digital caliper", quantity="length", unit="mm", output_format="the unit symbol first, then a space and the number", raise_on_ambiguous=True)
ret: mm 64.28
